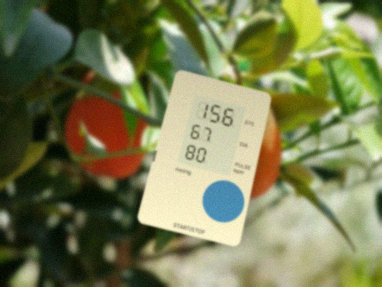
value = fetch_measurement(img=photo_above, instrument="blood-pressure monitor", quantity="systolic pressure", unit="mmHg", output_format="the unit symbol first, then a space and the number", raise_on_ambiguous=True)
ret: mmHg 156
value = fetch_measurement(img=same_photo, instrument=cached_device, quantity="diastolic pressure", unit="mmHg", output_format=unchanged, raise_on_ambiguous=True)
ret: mmHg 67
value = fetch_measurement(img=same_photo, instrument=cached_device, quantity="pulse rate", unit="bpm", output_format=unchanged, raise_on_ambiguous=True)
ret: bpm 80
